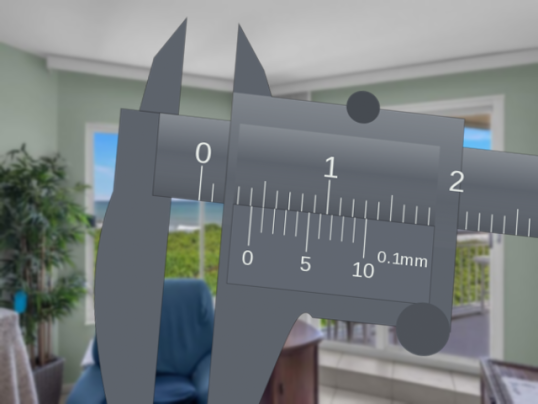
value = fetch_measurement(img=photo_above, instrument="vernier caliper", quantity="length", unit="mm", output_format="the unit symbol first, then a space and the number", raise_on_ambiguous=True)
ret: mm 4.1
